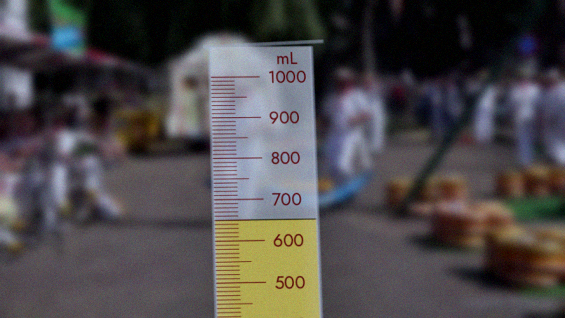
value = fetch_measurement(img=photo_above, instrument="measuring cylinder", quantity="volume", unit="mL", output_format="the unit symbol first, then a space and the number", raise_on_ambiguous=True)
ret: mL 650
